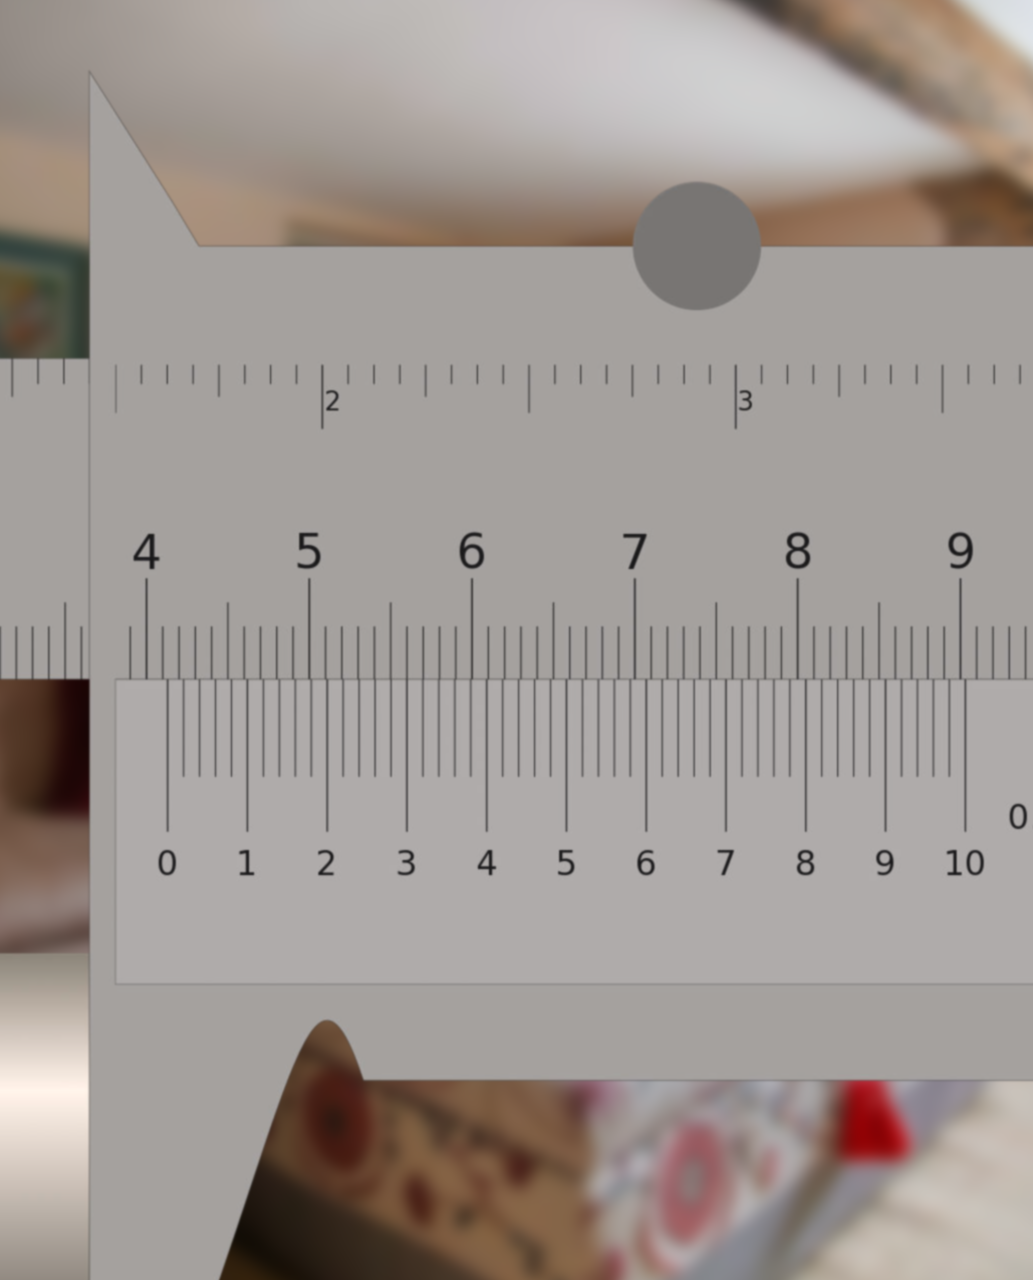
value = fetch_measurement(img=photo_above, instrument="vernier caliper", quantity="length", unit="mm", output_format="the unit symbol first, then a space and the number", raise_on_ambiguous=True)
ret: mm 41.3
